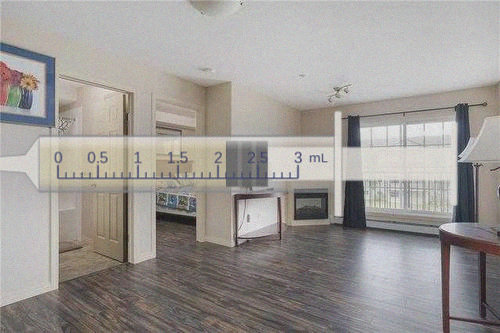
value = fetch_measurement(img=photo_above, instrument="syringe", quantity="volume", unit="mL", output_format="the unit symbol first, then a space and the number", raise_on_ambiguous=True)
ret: mL 2.1
